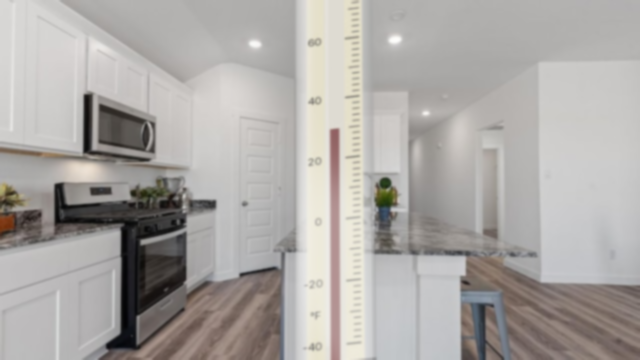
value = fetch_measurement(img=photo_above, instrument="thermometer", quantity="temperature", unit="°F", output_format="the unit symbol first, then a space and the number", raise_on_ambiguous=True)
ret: °F 30
